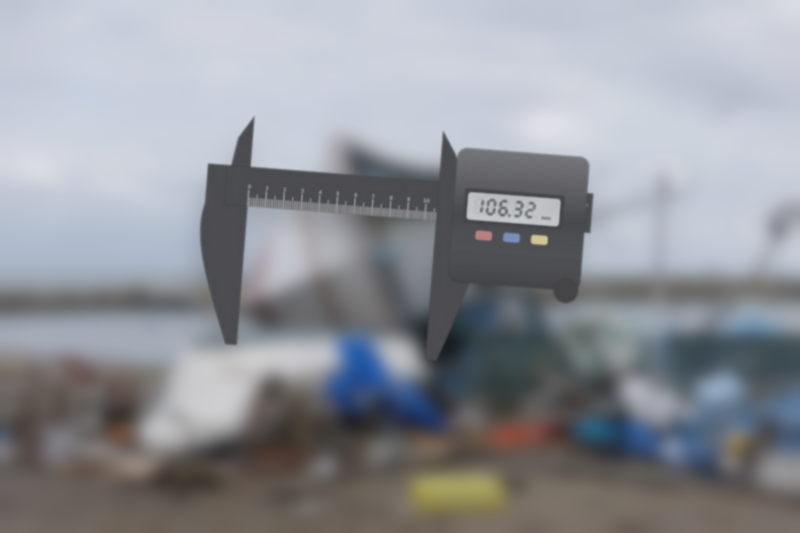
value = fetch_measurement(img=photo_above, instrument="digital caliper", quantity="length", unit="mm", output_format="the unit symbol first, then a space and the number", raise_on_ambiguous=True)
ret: mm 106.32
